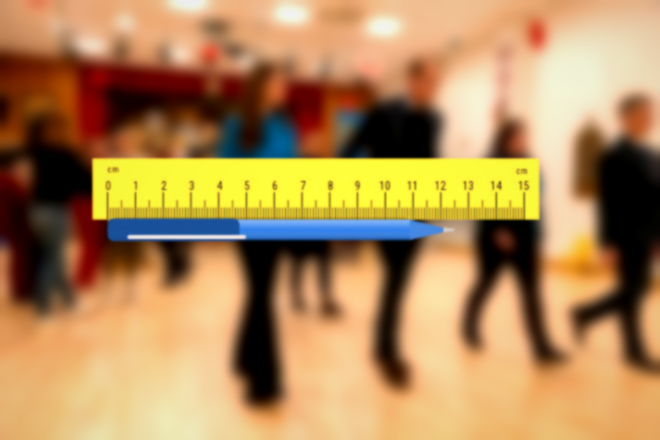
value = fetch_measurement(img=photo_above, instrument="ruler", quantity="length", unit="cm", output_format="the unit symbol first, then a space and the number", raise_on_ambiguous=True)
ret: cm 12.5
